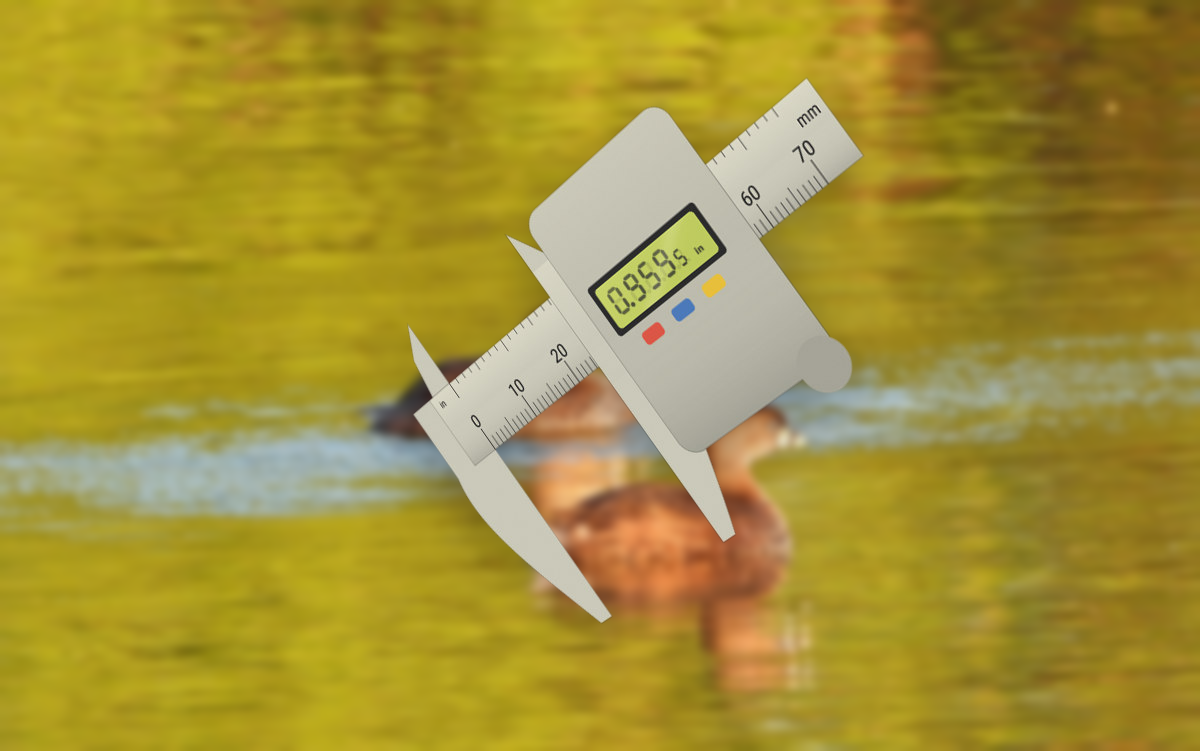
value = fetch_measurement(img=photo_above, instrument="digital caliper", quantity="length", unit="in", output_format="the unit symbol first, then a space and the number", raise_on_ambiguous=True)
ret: in 0.9595
